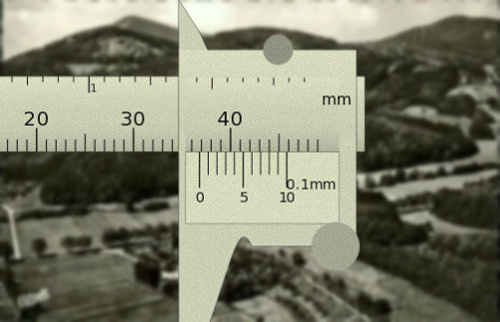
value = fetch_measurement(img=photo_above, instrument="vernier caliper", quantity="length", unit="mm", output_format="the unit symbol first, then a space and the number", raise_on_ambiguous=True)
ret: mm 36.8
